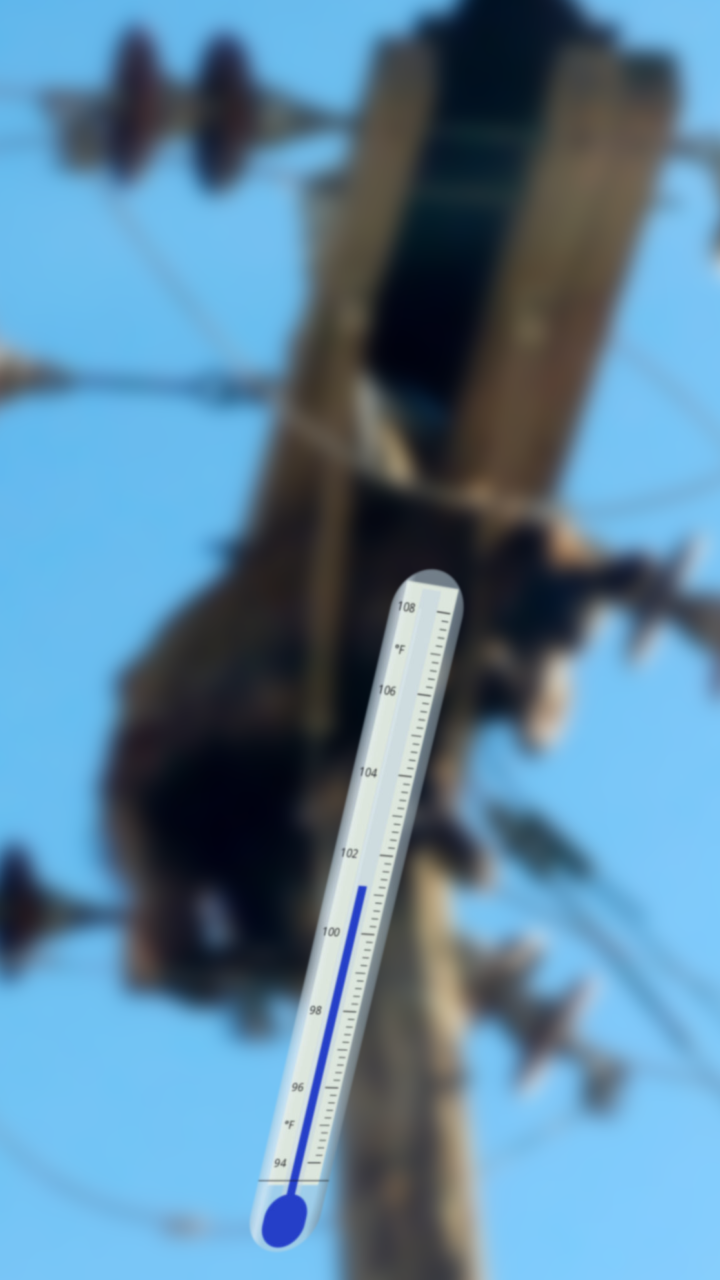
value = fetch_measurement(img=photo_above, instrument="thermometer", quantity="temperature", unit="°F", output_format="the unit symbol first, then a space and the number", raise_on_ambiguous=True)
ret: °F 101.2
